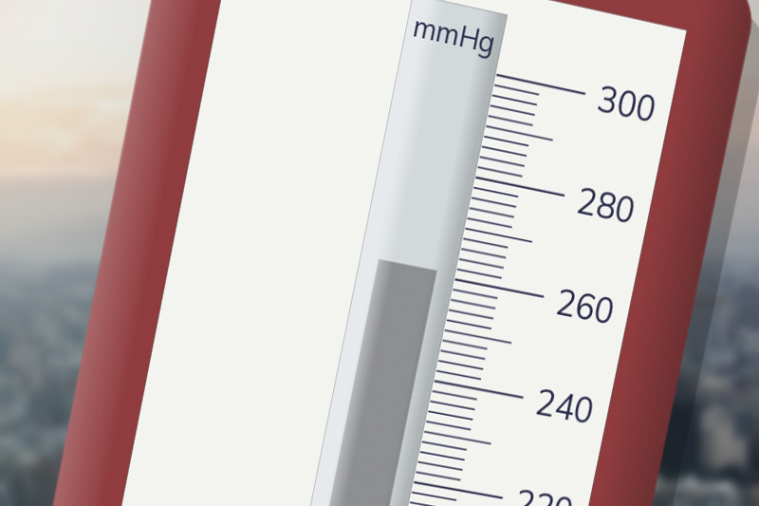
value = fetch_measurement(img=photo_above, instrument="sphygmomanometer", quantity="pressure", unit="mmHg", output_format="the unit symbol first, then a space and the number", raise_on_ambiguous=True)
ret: mmHg 261
